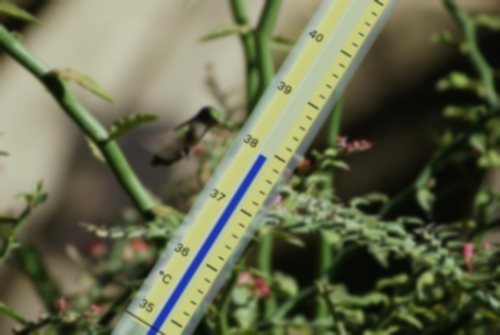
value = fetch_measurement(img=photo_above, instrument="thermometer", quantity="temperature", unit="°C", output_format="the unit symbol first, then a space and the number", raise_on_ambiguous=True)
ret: °C 37.9
